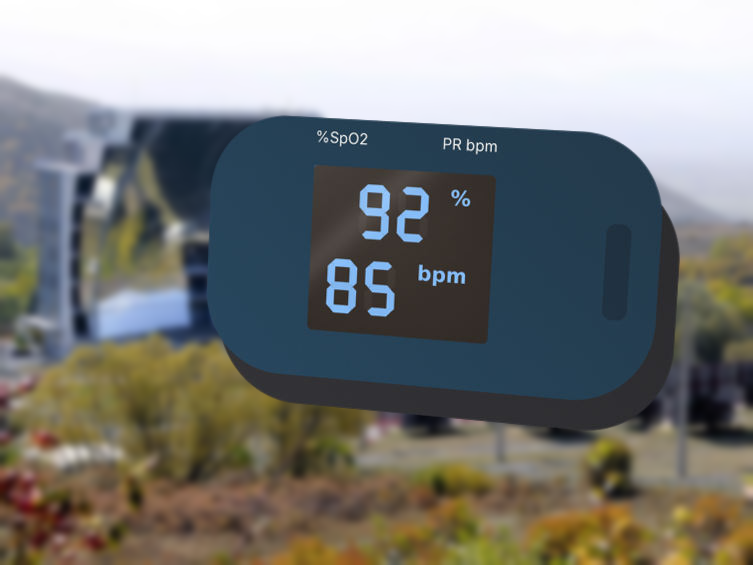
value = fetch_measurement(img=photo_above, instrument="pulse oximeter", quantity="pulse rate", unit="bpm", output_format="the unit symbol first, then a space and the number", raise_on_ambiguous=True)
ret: bpm 85
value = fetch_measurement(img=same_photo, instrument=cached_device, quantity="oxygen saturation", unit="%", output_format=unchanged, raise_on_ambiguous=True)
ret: % 92
